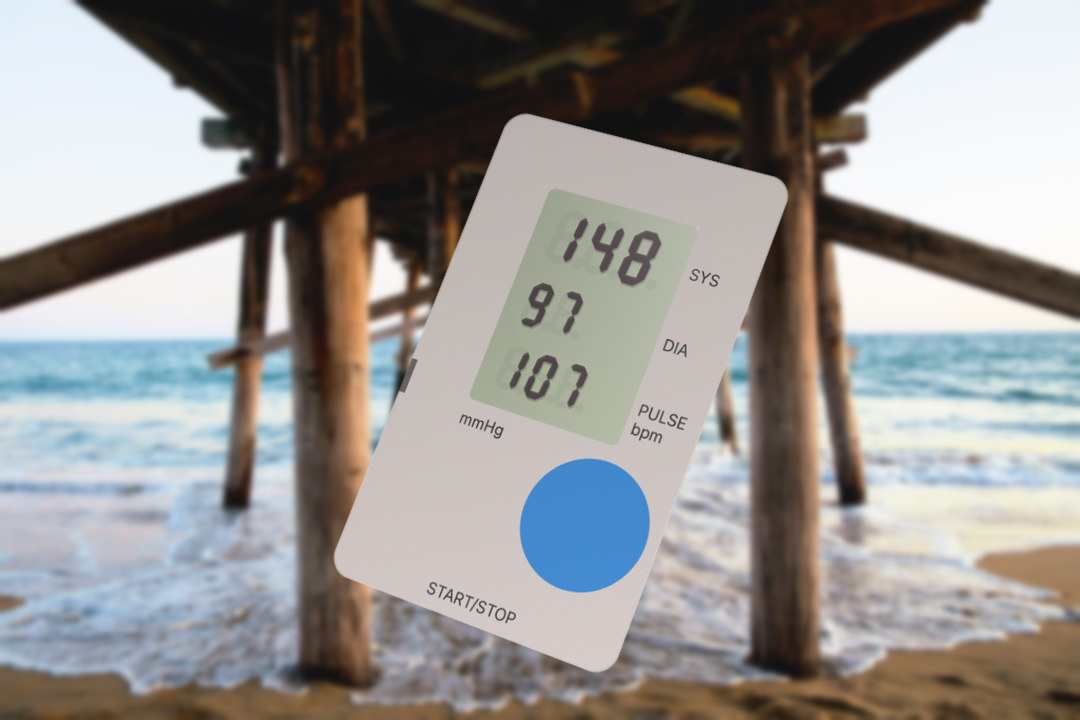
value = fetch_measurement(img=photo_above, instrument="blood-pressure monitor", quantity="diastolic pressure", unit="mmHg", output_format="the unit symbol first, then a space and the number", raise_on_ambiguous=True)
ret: mmHg 97
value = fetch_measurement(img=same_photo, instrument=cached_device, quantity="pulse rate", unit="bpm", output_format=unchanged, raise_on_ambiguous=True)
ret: bpm 107
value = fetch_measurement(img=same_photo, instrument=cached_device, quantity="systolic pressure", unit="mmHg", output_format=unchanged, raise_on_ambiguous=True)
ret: mmHg 148
